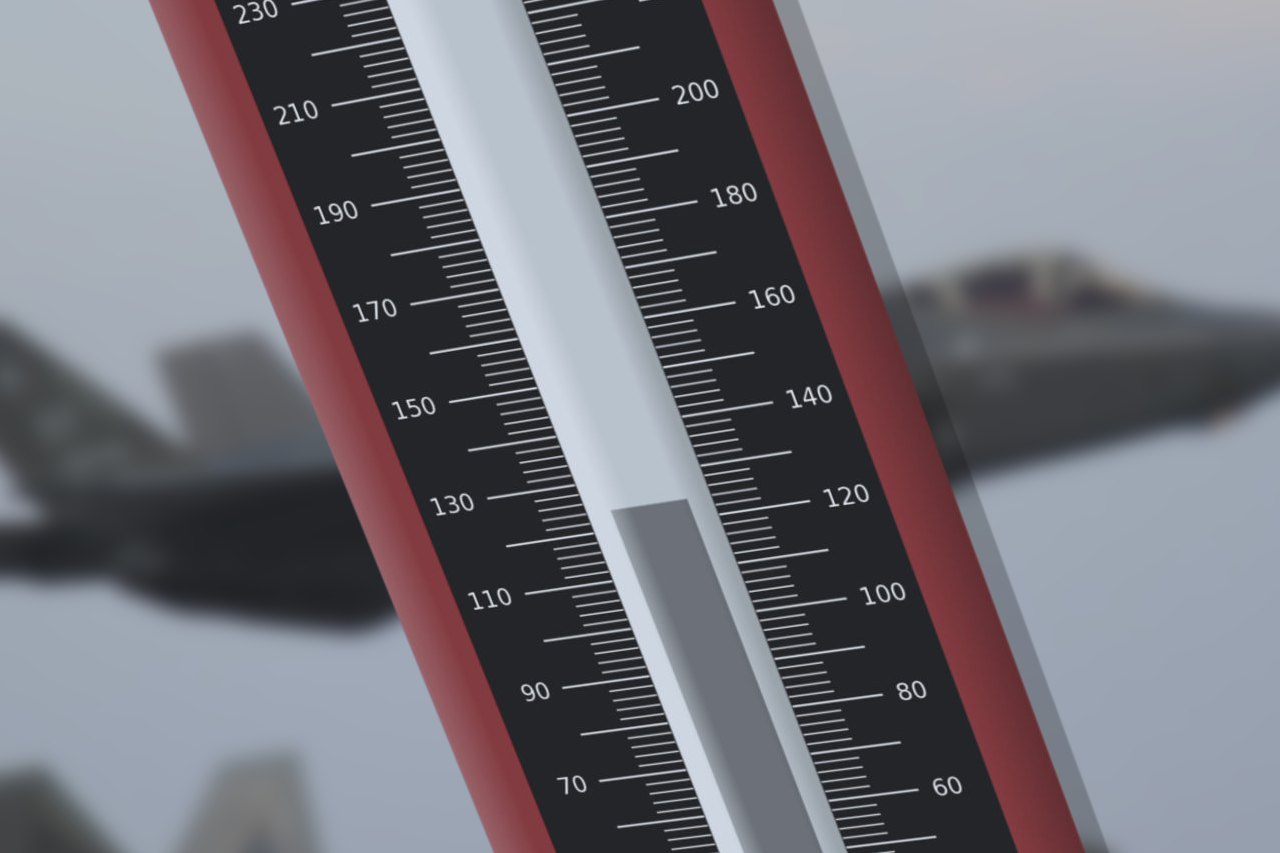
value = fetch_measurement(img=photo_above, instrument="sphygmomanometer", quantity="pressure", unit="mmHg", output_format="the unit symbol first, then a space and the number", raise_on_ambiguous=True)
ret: mmHg 124
